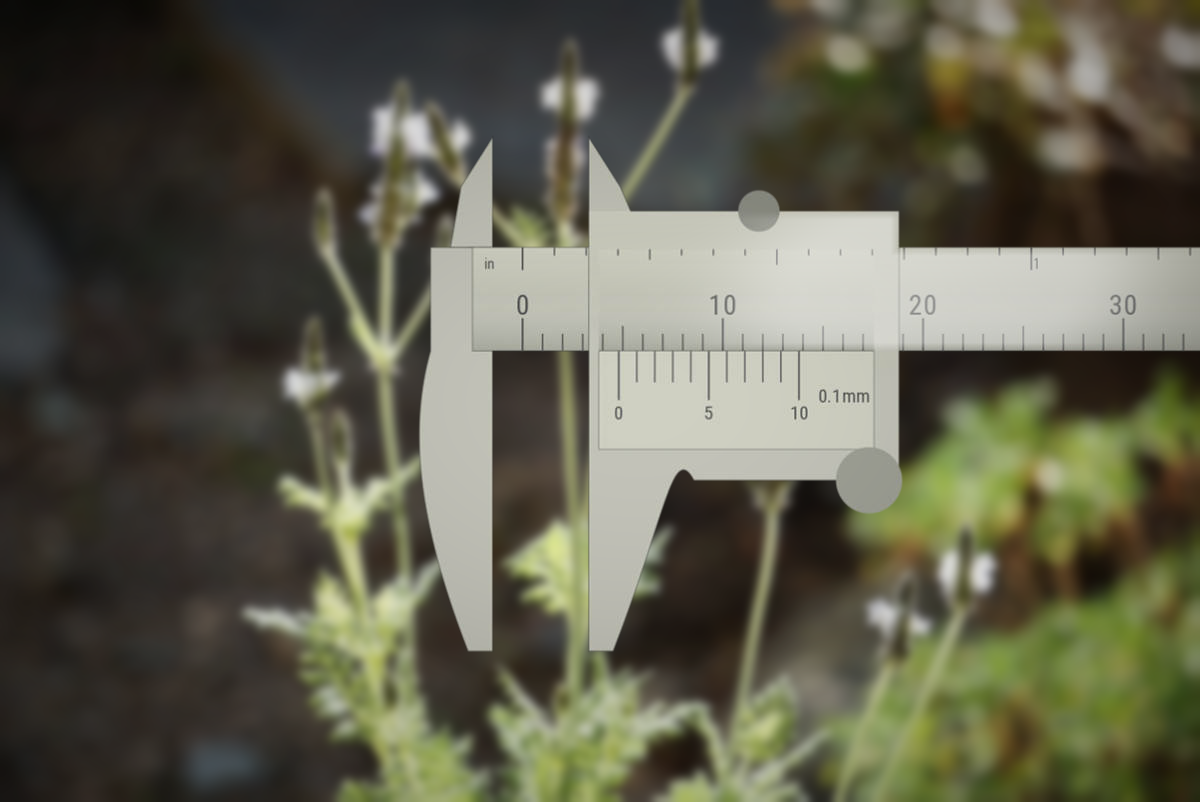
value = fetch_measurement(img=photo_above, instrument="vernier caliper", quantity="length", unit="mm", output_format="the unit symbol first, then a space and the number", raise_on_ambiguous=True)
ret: mm 4.8
